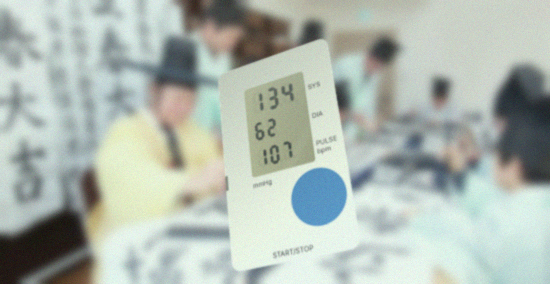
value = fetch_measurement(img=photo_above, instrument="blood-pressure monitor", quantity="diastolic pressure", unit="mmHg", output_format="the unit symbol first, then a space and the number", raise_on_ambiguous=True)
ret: mmHg 62
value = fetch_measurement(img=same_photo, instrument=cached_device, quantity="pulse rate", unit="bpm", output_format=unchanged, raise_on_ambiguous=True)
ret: bpm 107
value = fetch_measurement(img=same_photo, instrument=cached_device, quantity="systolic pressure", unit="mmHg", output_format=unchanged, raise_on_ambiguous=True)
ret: mmHg 134
